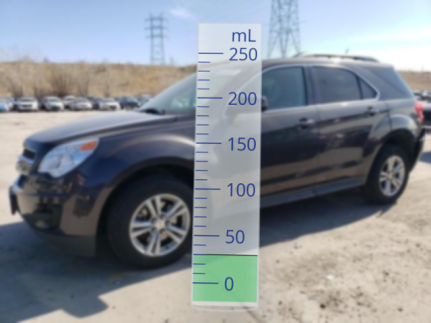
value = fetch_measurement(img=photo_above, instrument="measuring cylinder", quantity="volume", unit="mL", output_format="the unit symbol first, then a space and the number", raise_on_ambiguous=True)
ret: mL 30
